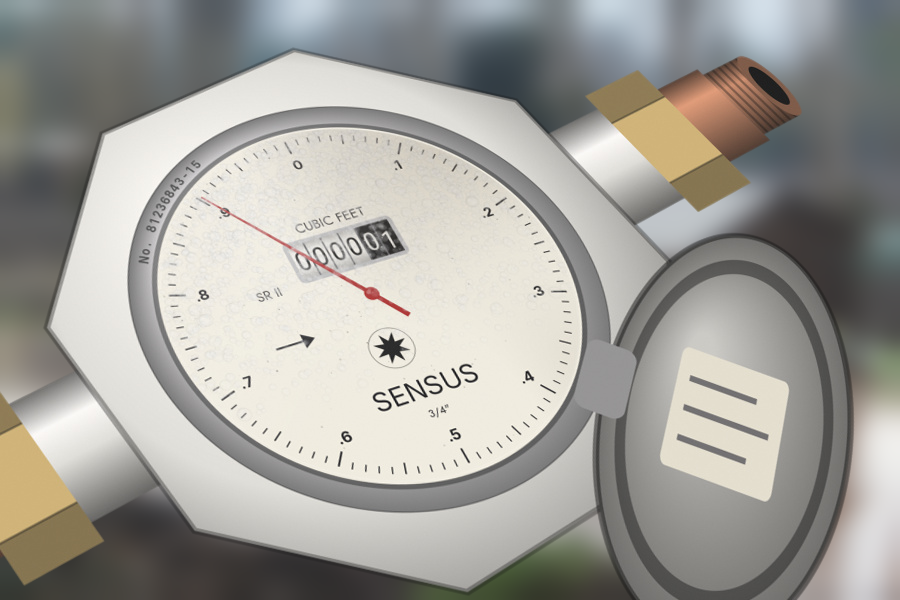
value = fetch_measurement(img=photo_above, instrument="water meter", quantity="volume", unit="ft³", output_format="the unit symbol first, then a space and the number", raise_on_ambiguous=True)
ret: ft³ 0.90
